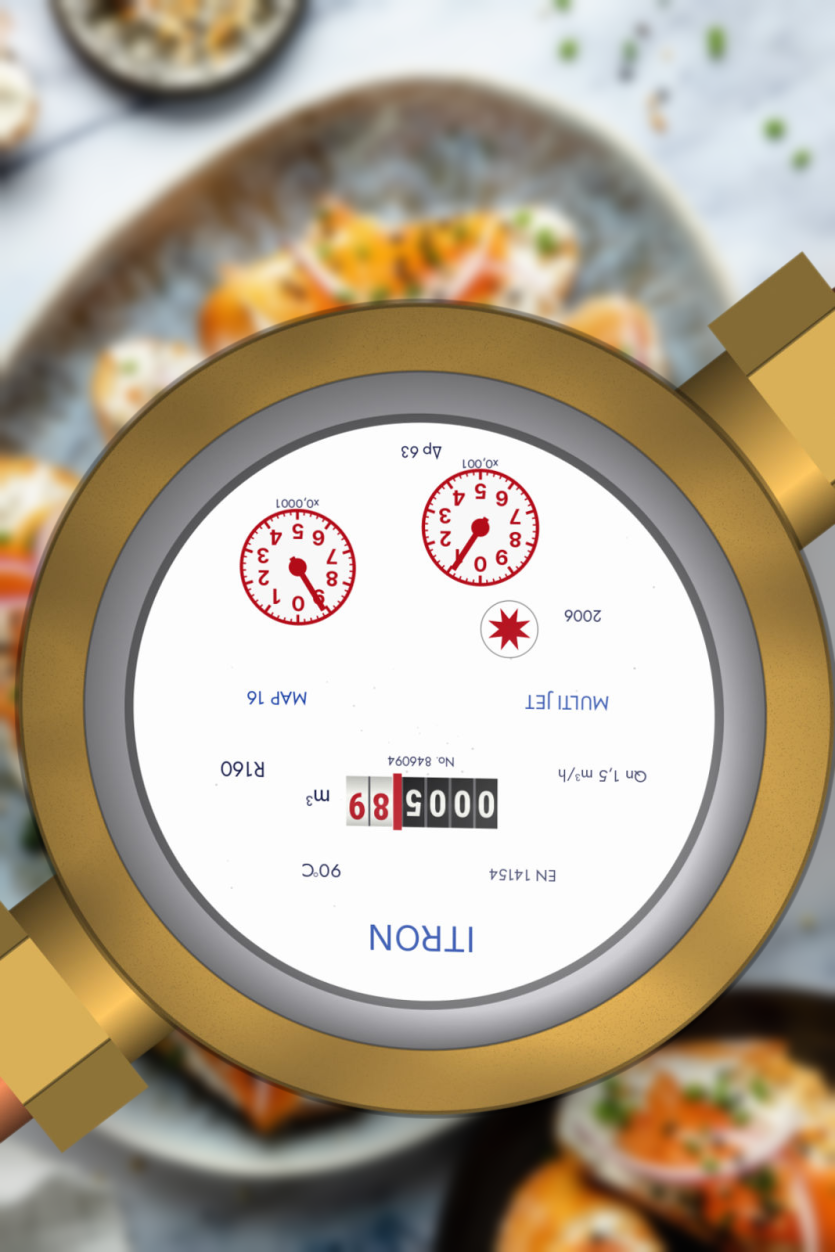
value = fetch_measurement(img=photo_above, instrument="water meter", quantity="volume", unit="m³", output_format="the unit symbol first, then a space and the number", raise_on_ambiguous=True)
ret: m³ 5.8909
